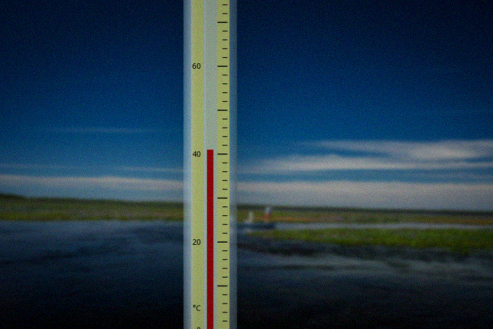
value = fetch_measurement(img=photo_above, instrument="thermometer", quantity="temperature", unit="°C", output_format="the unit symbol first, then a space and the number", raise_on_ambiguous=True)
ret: °C 41
